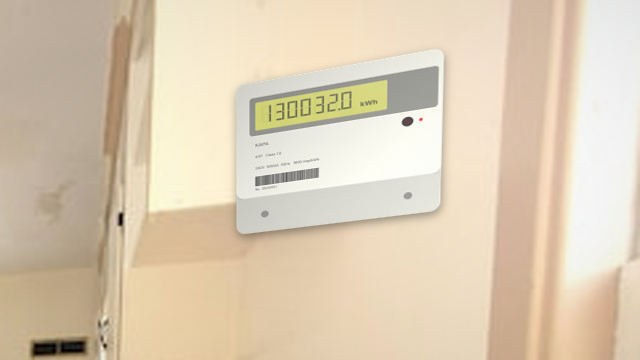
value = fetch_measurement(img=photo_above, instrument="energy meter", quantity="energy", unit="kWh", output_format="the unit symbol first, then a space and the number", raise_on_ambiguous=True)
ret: kWh 130032.0
